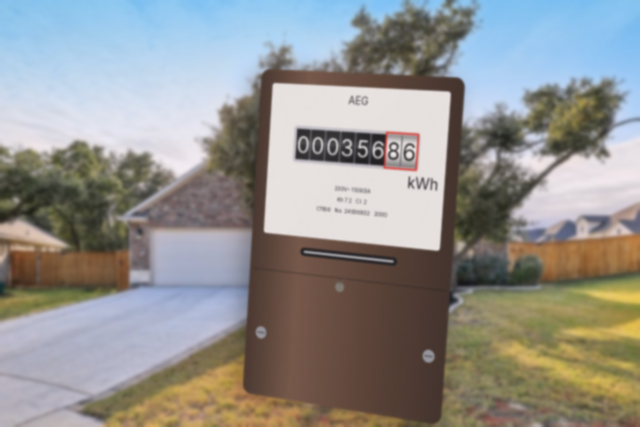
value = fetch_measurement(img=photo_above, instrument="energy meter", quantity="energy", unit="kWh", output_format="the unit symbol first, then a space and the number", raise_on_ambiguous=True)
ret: kWh 356.86
